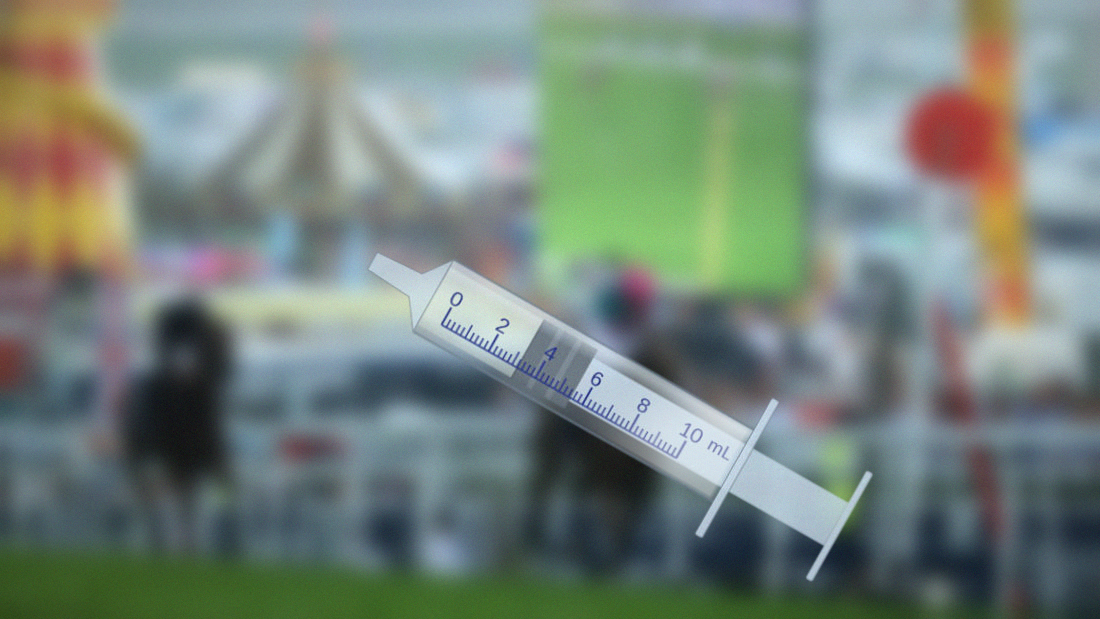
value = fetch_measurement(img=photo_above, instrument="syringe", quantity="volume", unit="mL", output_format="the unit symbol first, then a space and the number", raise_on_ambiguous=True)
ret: mL 3.2
